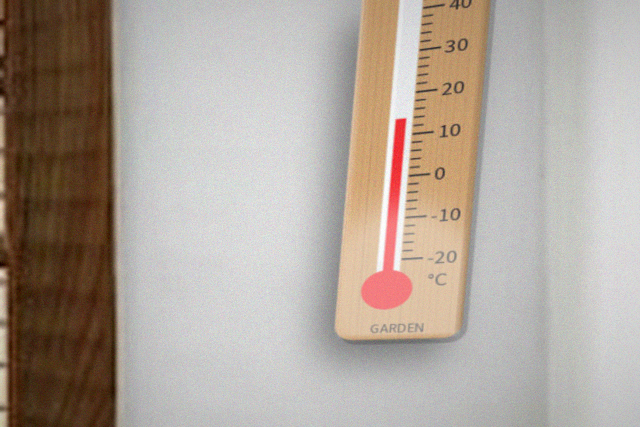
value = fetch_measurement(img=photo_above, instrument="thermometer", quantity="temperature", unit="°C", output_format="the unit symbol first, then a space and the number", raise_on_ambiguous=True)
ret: °C 14
